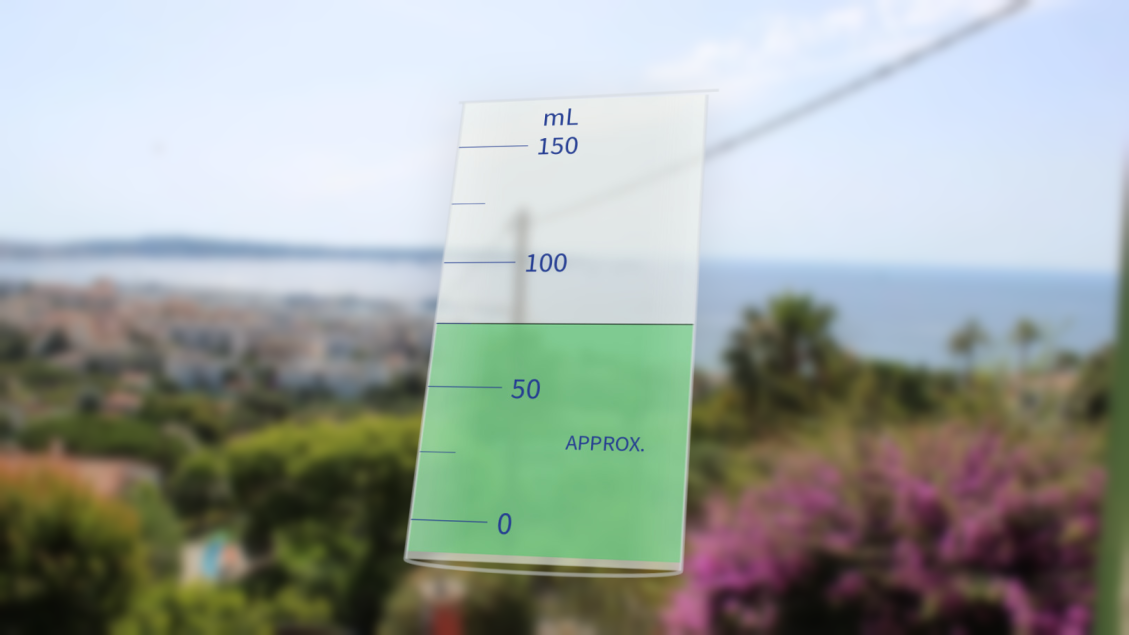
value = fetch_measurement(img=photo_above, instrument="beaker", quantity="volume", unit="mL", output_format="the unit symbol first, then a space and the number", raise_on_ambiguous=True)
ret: mL 75
